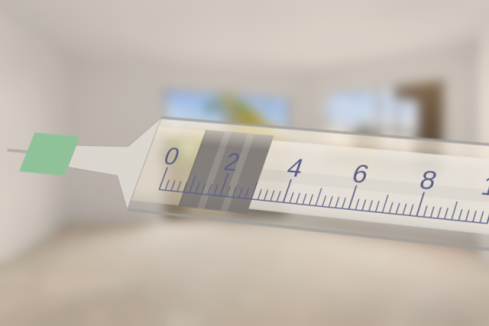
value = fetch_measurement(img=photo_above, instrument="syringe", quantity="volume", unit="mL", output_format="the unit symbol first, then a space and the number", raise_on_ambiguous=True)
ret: mL 0.8
